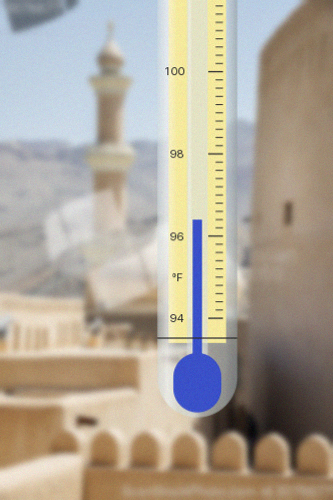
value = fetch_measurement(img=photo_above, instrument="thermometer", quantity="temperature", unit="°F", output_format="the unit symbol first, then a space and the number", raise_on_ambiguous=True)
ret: °F 96.4
